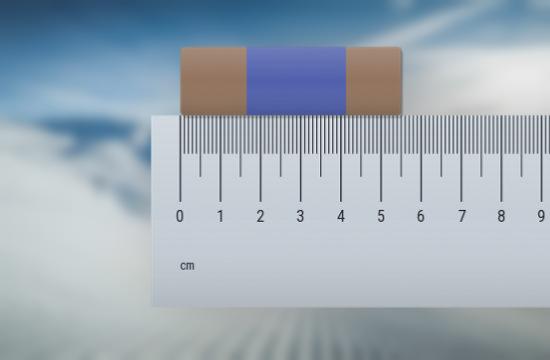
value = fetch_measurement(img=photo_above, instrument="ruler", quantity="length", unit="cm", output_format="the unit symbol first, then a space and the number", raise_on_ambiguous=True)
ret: cm 5.5
